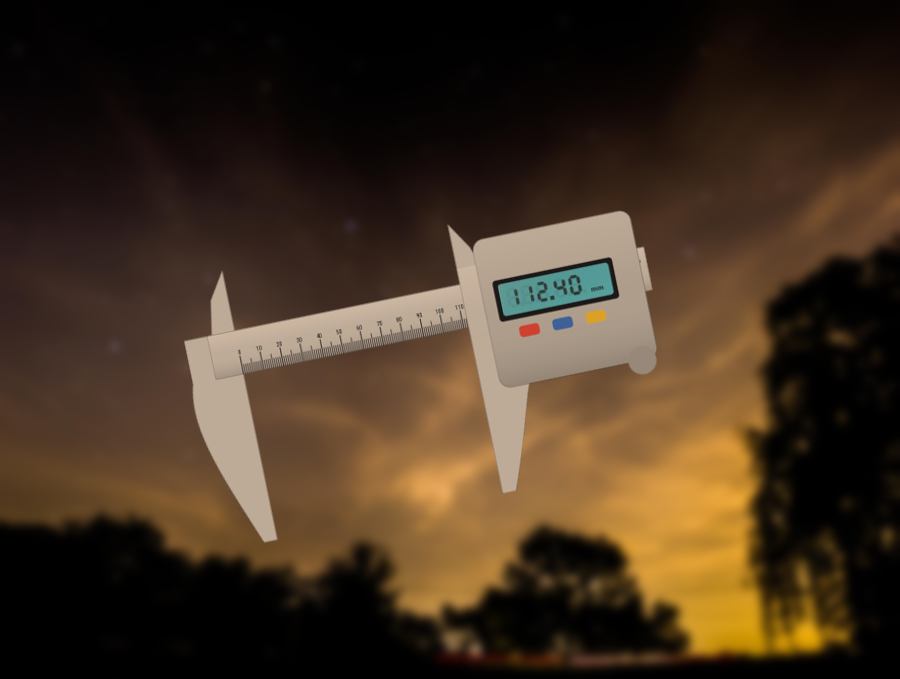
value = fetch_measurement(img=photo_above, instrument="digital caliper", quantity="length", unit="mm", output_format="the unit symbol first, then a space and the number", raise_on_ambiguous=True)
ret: mm 112.40
